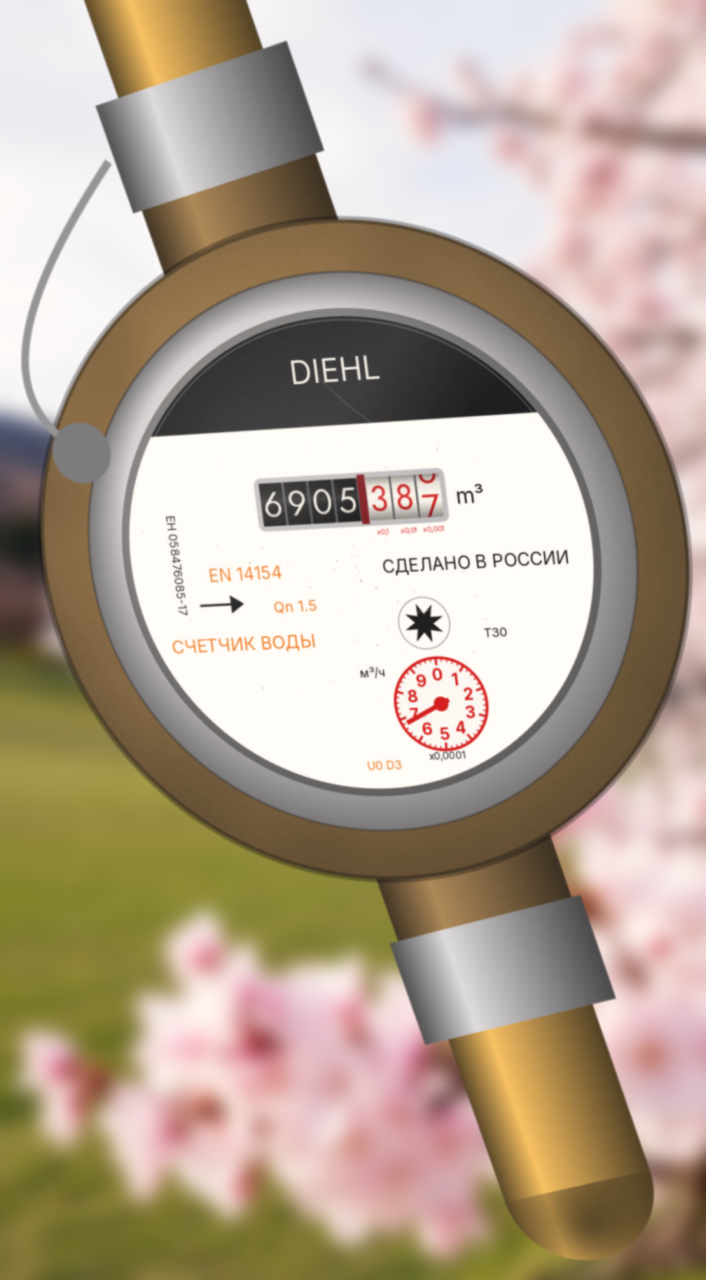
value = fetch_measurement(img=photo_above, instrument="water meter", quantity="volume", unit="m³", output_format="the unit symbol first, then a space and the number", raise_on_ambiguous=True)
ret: m³ 6905.3866
